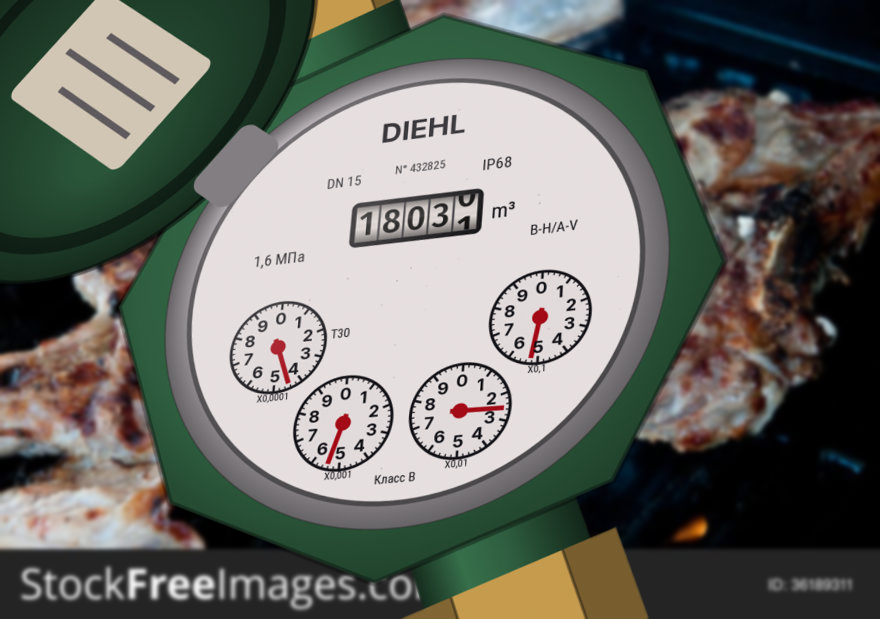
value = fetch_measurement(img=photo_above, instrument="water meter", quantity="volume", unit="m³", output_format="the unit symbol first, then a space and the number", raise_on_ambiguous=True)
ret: m³ 18030.5254
